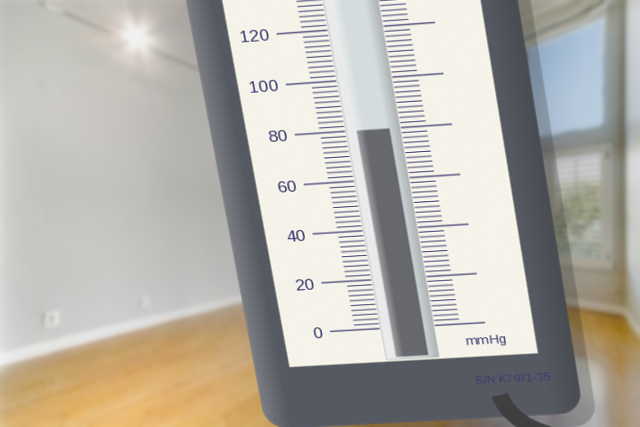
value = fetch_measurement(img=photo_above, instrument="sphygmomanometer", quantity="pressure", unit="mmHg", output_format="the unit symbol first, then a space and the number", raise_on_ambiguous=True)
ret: mmHg 80
